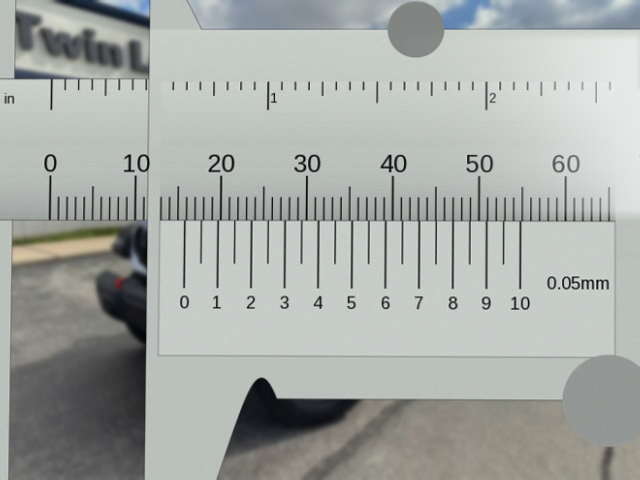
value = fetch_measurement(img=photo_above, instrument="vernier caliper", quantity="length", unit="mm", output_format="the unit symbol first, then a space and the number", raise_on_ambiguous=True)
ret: mm 15.8
